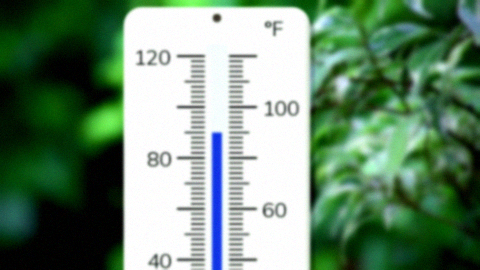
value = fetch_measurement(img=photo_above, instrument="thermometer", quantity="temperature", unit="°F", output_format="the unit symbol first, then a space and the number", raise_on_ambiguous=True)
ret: °F 90
